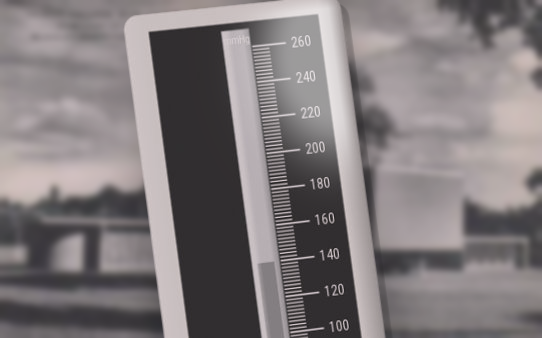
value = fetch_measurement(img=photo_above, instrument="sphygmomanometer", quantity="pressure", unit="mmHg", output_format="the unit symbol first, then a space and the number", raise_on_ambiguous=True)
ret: mmHg 140
